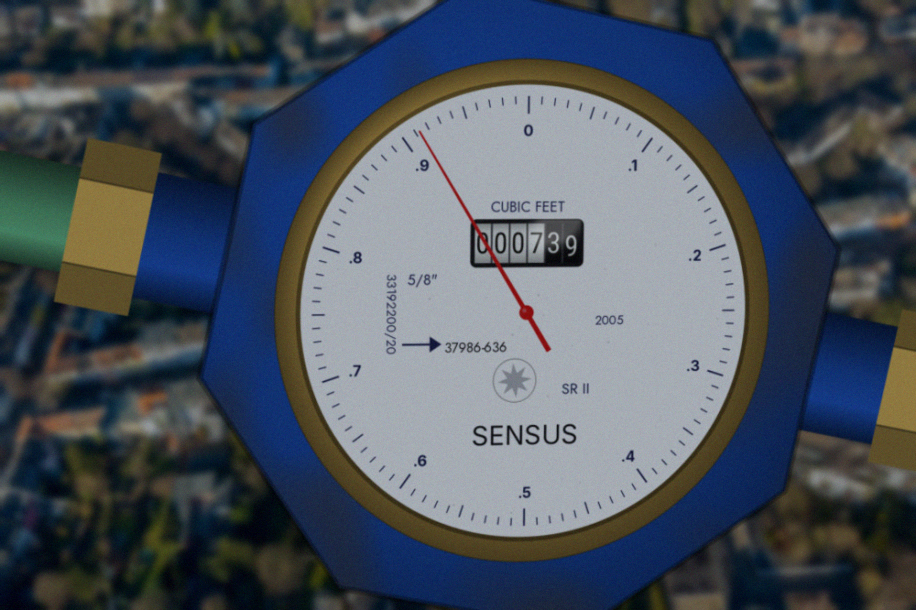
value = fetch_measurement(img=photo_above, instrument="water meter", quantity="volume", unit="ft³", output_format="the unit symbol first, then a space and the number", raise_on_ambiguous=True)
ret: ft³ 738.91
